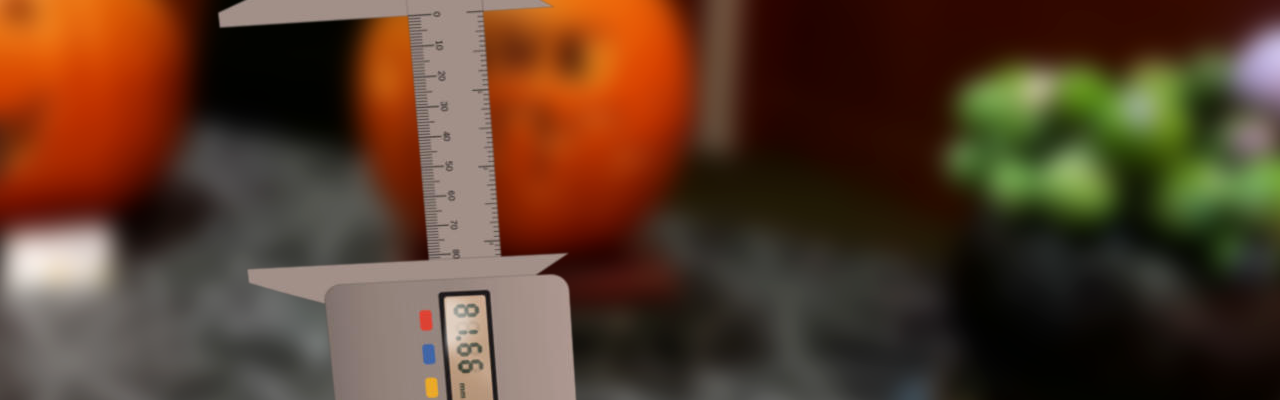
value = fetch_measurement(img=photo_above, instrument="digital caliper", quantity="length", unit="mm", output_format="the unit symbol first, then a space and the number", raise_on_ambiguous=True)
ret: mm 81.66
